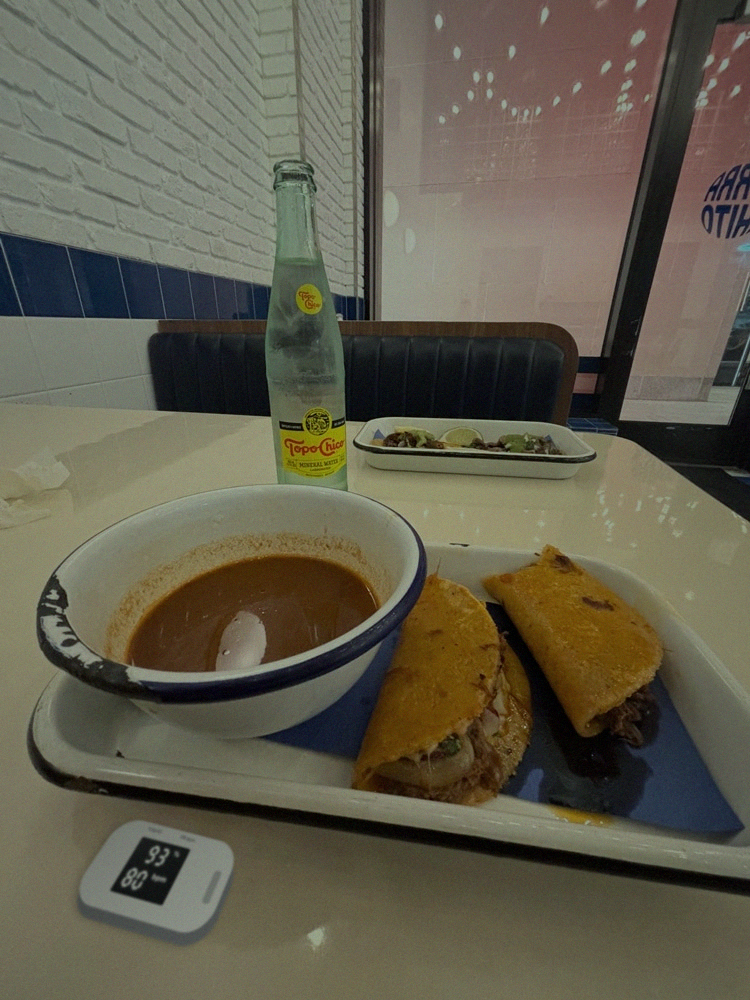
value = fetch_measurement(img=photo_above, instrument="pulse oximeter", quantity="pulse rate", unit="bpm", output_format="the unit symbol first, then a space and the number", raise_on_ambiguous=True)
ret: bpm 80
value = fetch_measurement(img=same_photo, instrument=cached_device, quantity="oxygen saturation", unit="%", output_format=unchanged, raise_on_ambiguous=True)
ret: % 93
